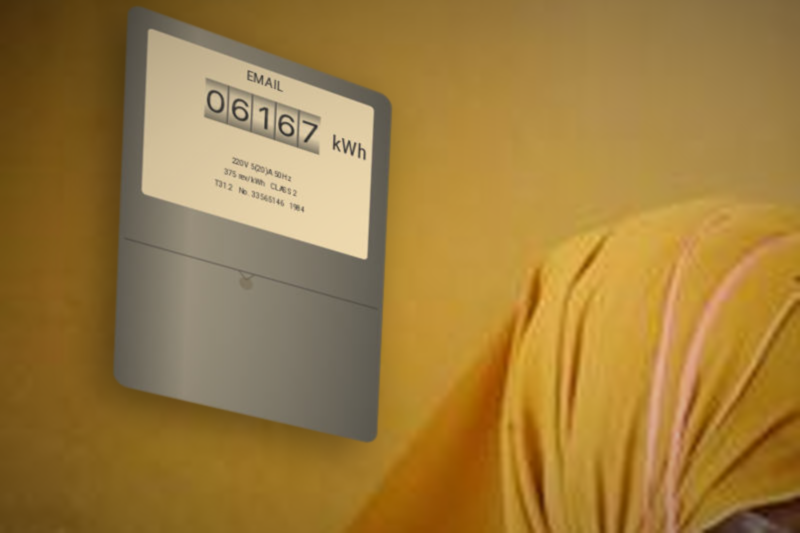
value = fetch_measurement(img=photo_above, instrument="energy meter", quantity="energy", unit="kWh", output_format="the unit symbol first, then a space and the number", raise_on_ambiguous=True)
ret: kWh 6167
